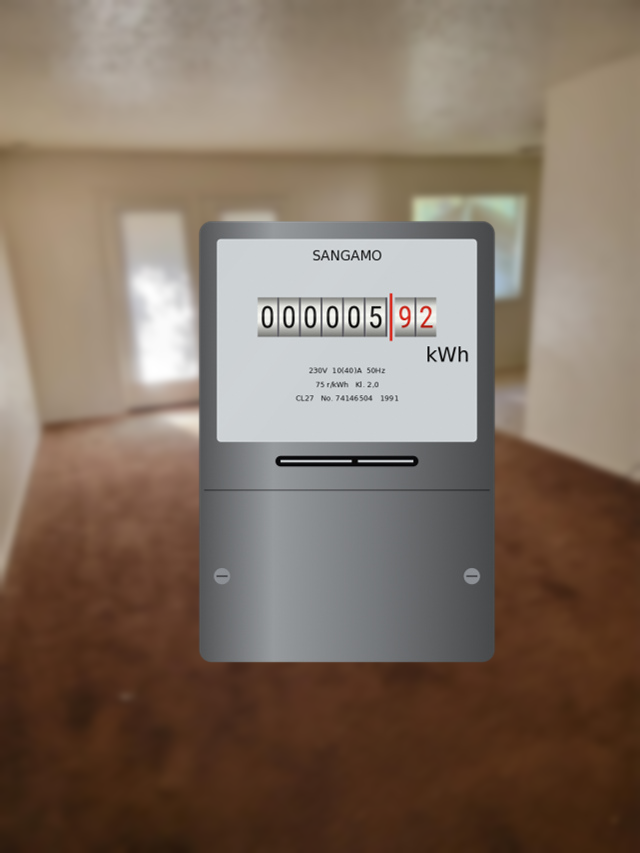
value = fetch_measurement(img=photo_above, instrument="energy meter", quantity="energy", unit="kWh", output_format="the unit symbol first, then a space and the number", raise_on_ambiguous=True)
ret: kWh 5.92
